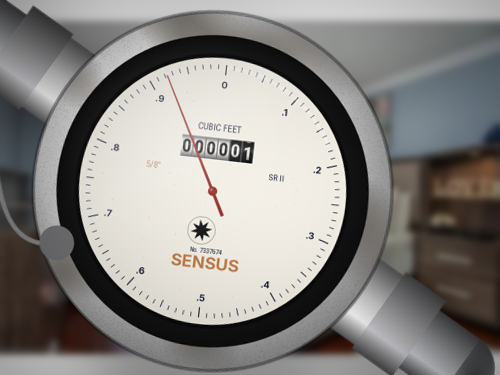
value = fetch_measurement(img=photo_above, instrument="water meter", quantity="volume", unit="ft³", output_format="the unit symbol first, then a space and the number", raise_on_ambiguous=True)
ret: ft³ 0.92
